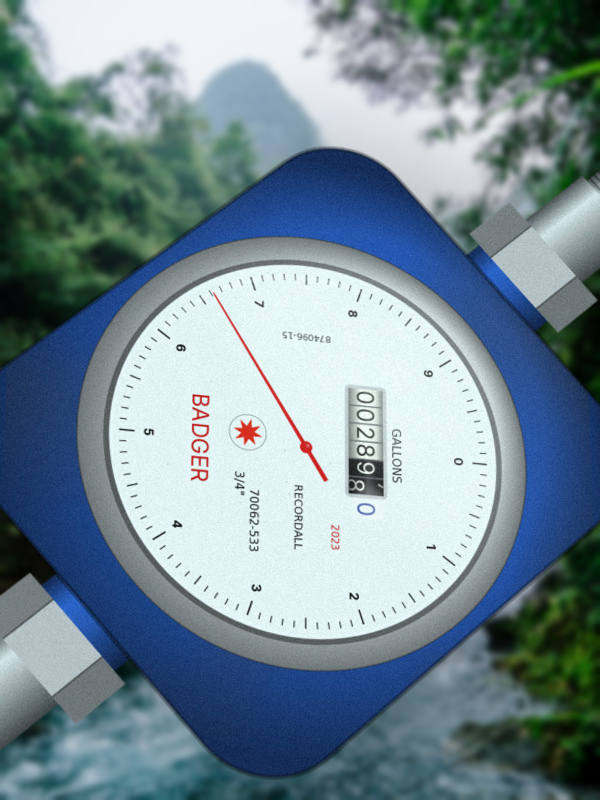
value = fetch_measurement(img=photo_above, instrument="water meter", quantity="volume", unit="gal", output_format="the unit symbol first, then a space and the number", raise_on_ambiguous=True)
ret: gal 28976.6
